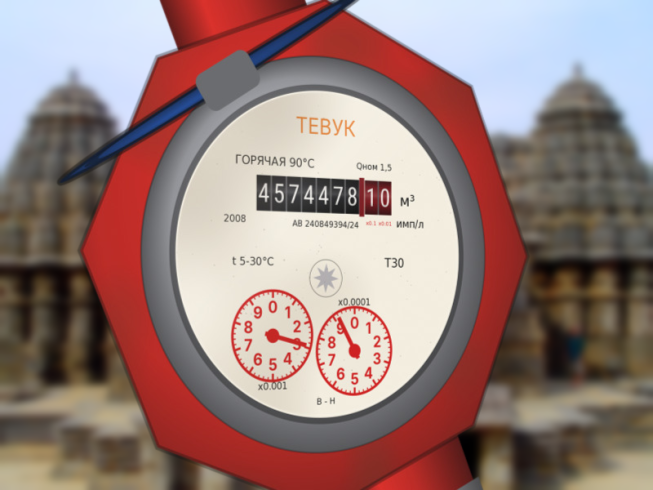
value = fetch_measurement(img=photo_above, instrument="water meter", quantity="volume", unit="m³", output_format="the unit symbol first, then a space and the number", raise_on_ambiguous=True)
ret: m³ 4574478.1029
